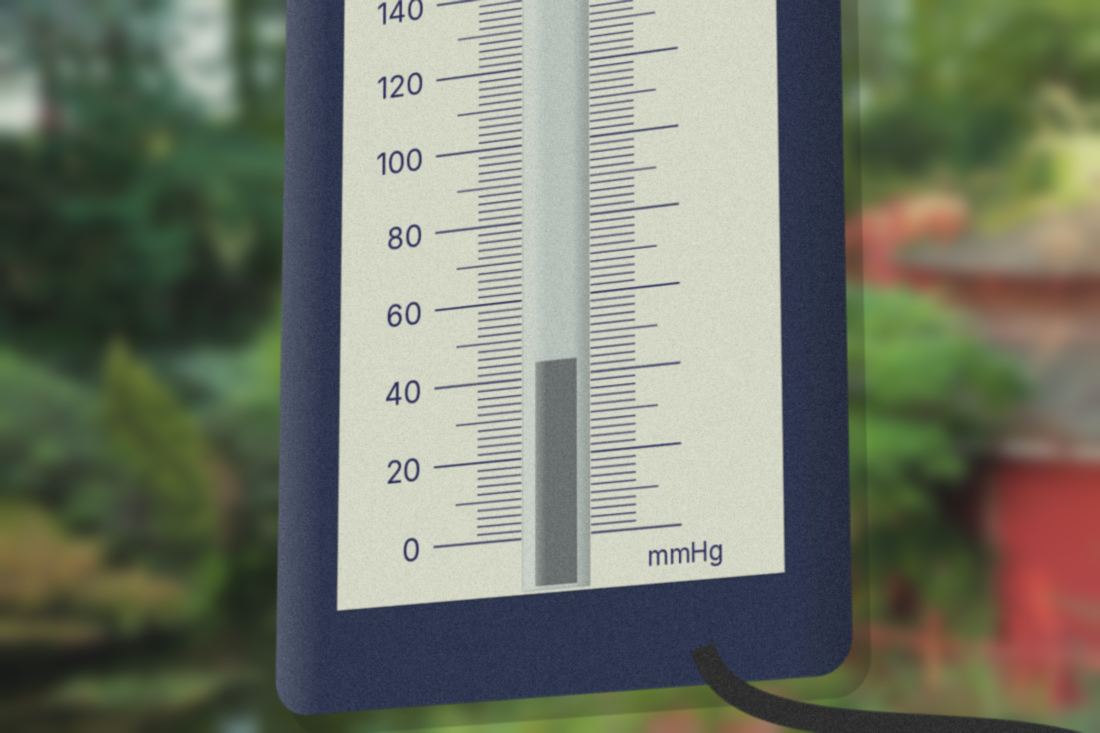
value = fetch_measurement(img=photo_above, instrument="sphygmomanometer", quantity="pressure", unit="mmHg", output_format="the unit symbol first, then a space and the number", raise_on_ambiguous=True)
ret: mmHg 44
